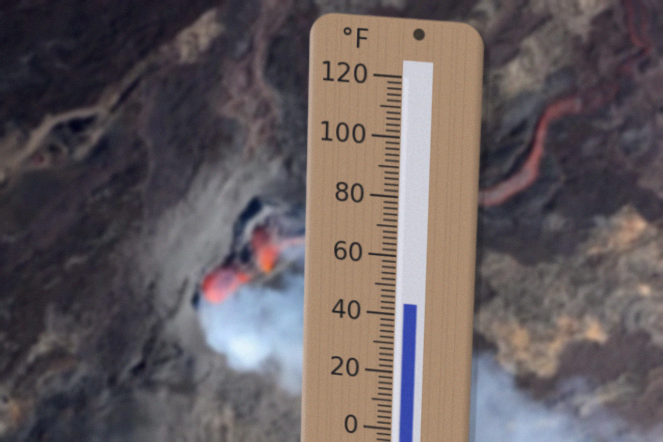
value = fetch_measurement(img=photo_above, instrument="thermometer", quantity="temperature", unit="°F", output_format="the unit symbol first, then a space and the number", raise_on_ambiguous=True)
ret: °F 44
